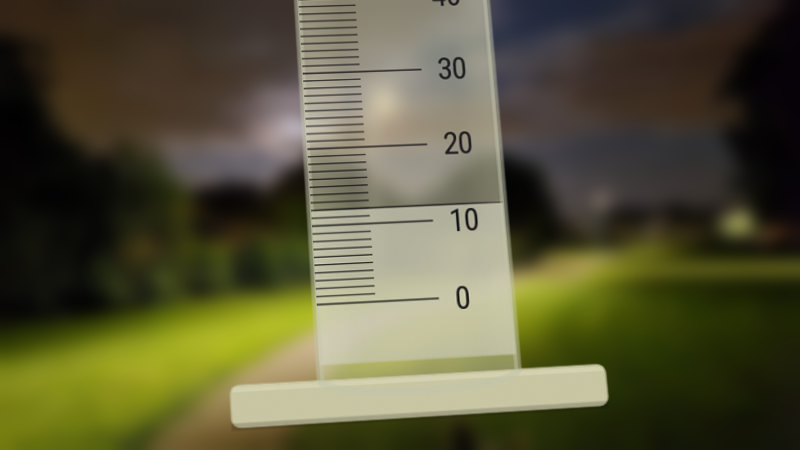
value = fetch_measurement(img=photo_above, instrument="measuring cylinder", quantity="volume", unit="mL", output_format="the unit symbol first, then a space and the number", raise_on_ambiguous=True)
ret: mL 12
